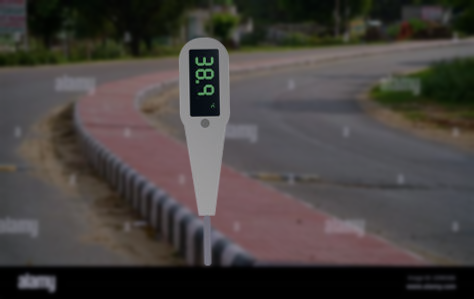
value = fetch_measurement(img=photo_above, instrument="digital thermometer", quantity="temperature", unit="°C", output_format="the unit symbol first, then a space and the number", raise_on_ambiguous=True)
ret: °C 38.9
